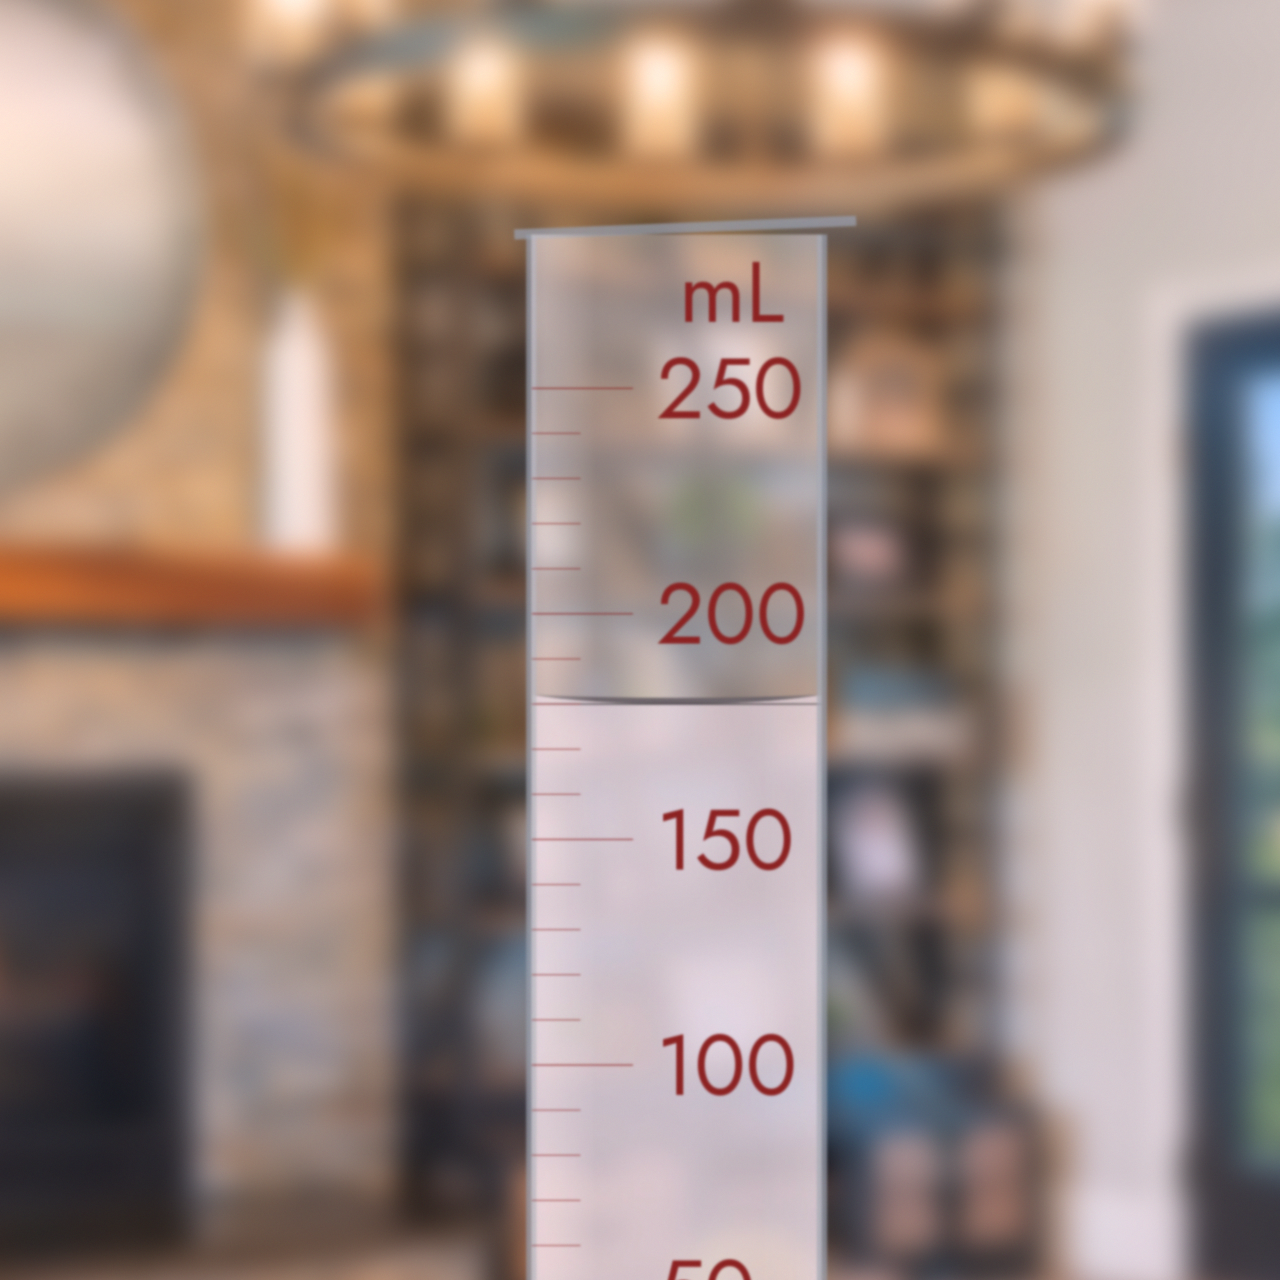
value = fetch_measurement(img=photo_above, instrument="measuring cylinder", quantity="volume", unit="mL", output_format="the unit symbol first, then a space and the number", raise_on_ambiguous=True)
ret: mL 180
